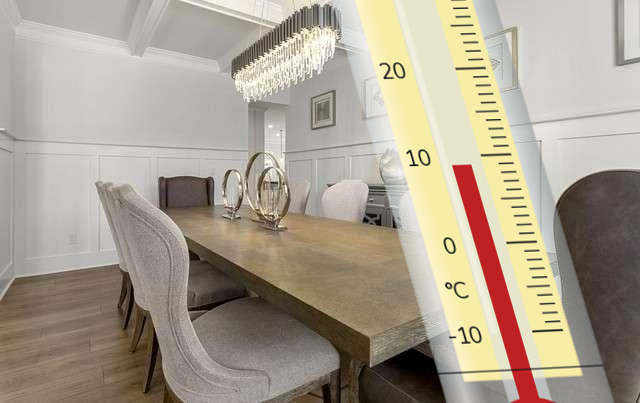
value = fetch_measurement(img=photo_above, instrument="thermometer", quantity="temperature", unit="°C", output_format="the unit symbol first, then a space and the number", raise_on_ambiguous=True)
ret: °C 9
